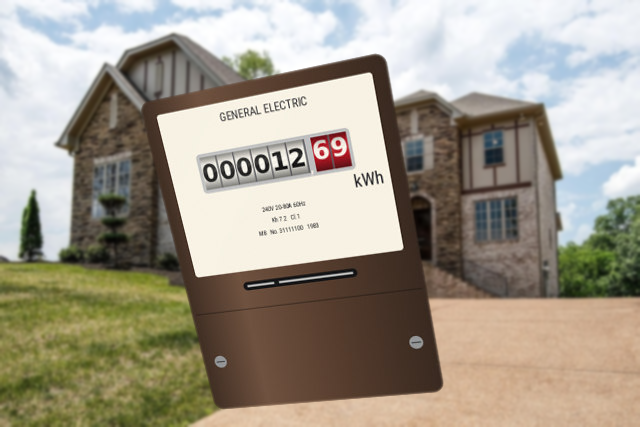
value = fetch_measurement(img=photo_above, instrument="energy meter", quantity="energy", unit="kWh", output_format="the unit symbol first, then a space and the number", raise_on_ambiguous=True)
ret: kWh 12.69
